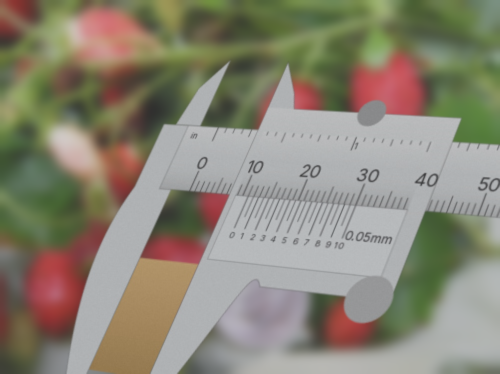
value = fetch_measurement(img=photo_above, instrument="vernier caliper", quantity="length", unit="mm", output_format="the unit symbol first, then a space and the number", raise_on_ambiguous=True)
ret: mm 11.0
